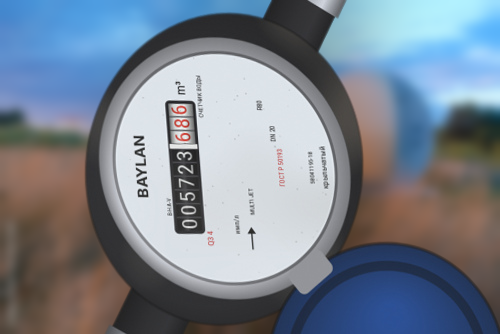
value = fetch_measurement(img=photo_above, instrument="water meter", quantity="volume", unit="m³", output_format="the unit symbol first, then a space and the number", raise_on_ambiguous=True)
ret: m³ 5723.686
